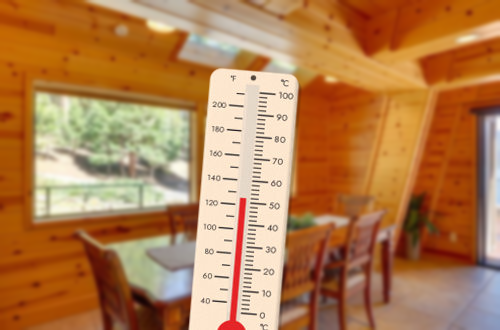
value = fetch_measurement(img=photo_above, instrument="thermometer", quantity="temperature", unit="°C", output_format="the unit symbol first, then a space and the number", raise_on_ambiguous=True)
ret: °C 52
